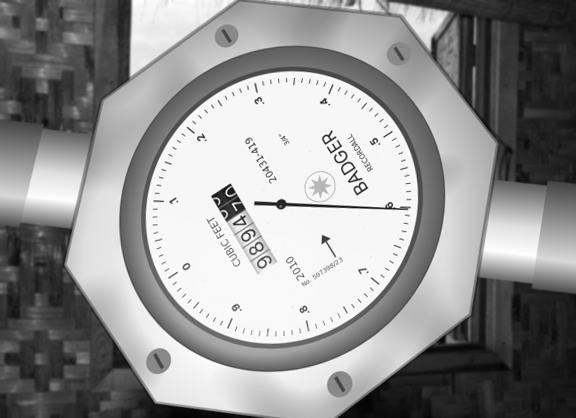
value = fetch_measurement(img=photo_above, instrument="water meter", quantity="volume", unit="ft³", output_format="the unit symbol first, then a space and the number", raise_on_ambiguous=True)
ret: ft³ 989469.60
